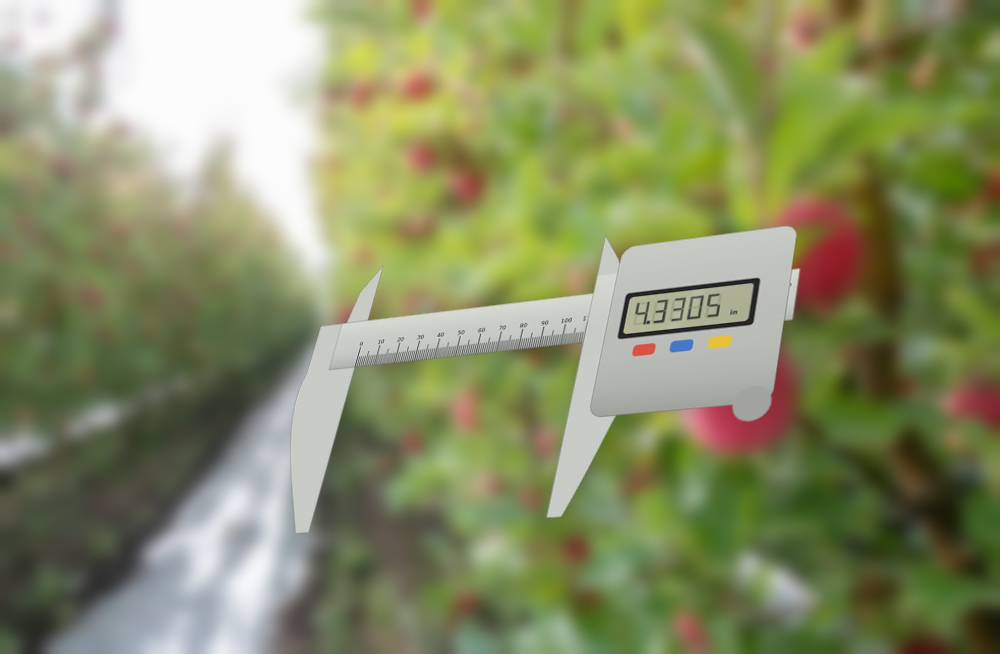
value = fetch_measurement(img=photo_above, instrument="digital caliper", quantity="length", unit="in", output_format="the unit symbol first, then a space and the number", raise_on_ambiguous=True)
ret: in 4.3305
